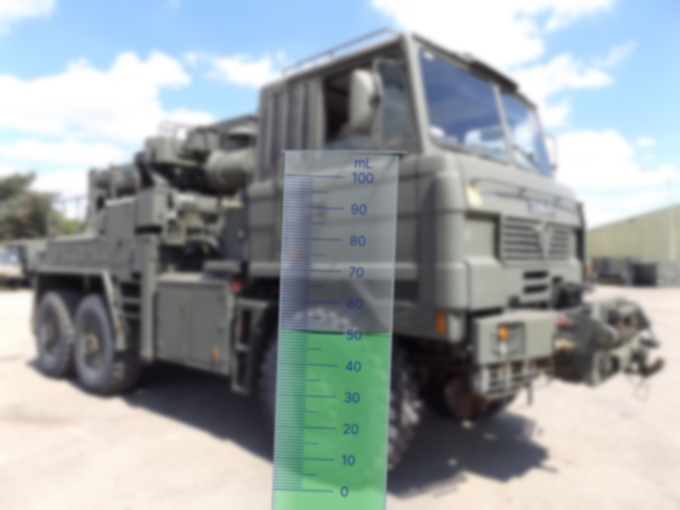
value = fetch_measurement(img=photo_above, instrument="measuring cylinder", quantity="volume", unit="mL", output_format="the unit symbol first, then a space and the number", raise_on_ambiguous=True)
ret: mL 50
